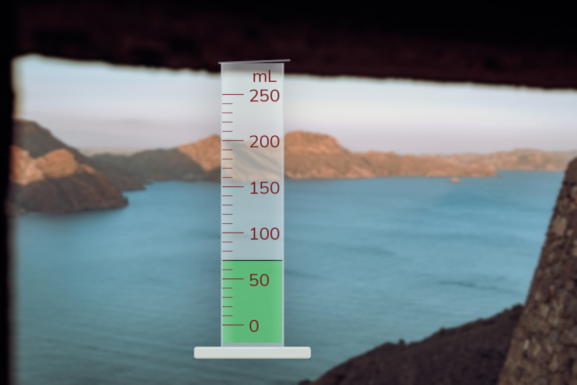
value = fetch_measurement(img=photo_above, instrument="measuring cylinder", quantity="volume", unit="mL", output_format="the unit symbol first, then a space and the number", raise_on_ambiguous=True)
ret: mL 70
